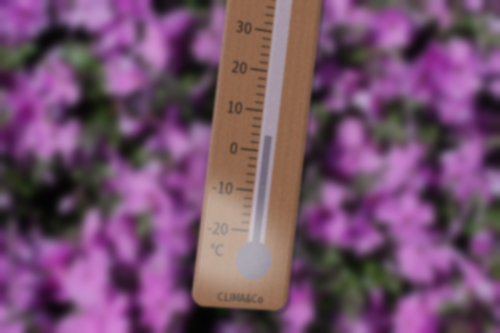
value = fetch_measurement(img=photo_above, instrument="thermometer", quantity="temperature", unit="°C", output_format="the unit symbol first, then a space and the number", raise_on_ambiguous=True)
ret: °C 4
